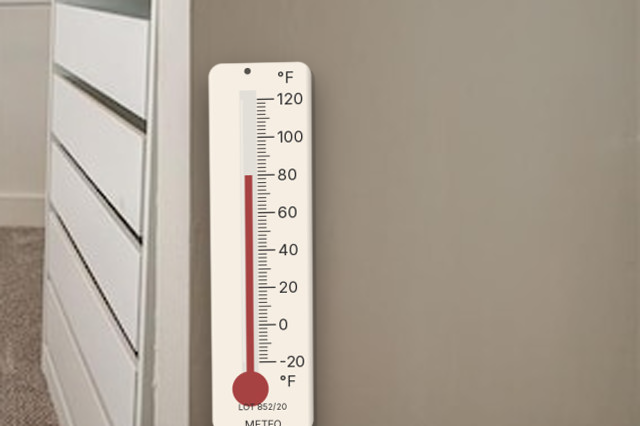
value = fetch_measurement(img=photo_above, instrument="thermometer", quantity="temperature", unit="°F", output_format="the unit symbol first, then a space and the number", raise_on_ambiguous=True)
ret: °F 80
